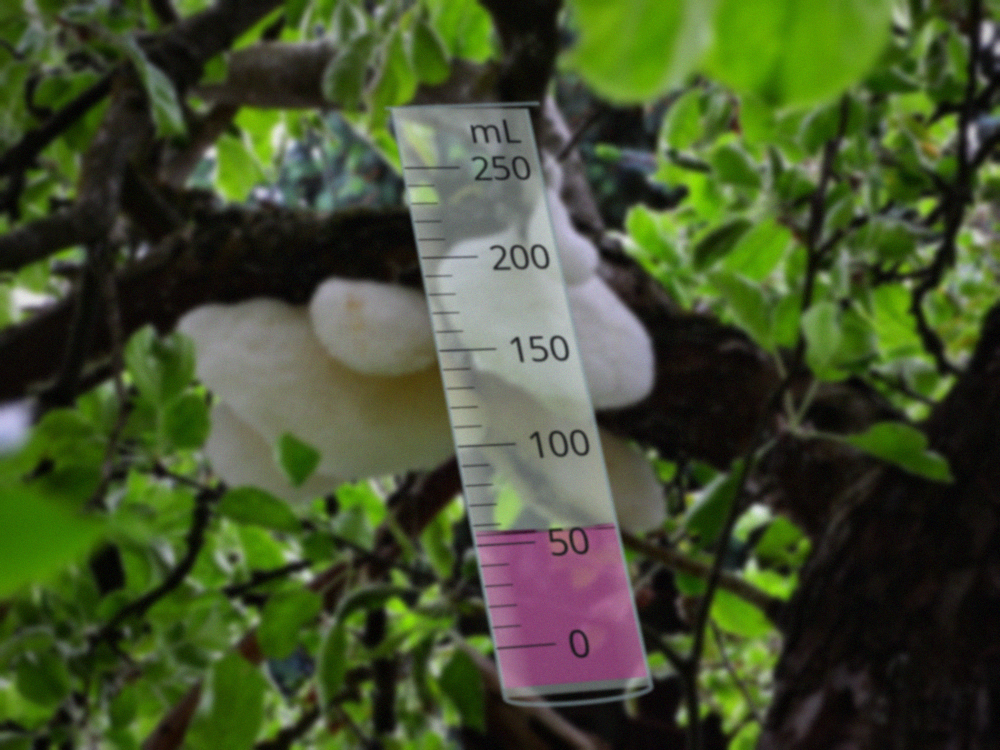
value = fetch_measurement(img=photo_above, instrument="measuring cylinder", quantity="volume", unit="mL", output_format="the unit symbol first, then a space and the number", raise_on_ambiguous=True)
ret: mL 55
